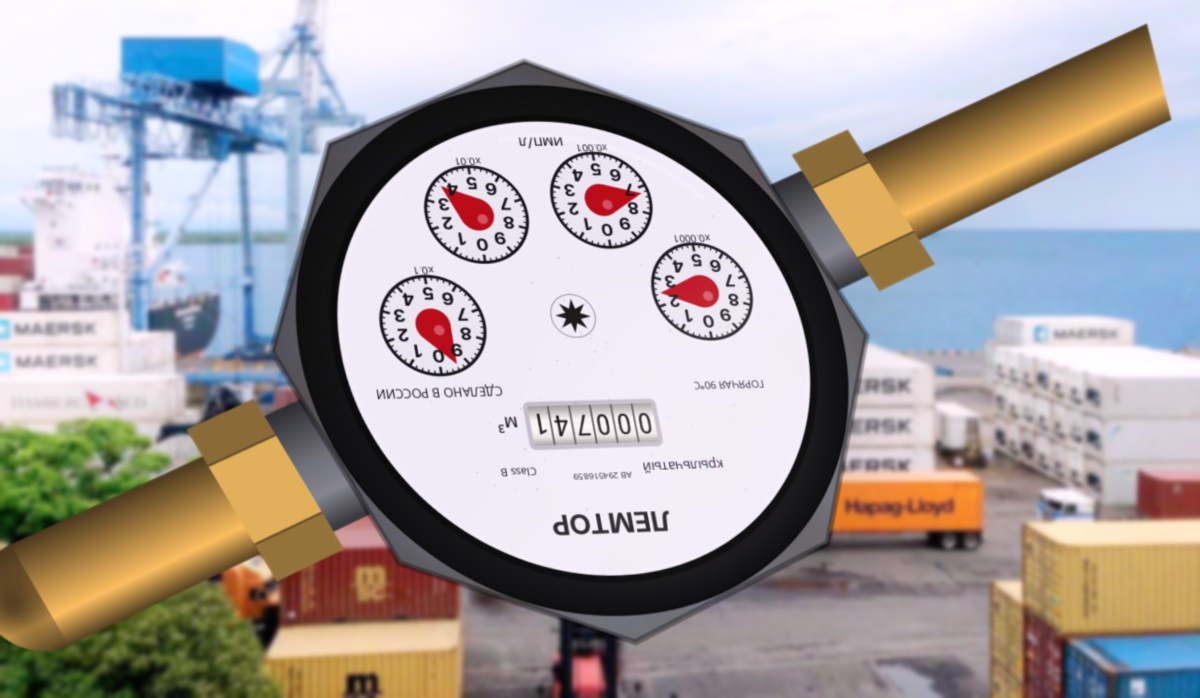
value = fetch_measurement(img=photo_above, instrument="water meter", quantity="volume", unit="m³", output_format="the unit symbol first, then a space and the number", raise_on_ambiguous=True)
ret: m³ 740.9372
